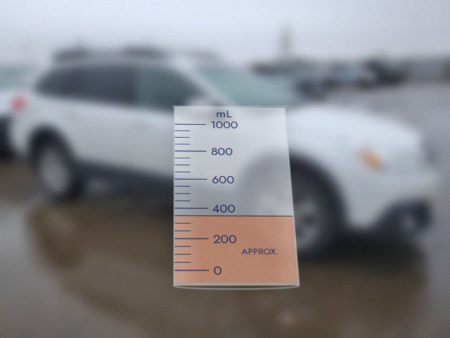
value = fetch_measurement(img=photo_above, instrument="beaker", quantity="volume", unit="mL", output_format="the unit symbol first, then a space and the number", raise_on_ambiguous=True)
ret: mL 350
